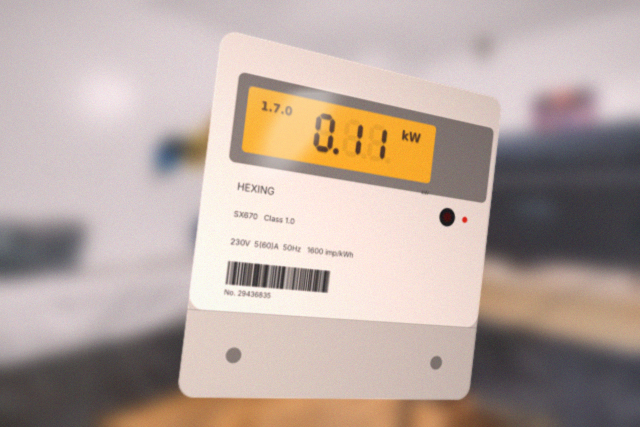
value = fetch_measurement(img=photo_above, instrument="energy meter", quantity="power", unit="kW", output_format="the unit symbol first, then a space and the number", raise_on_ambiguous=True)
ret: kW 0.11
